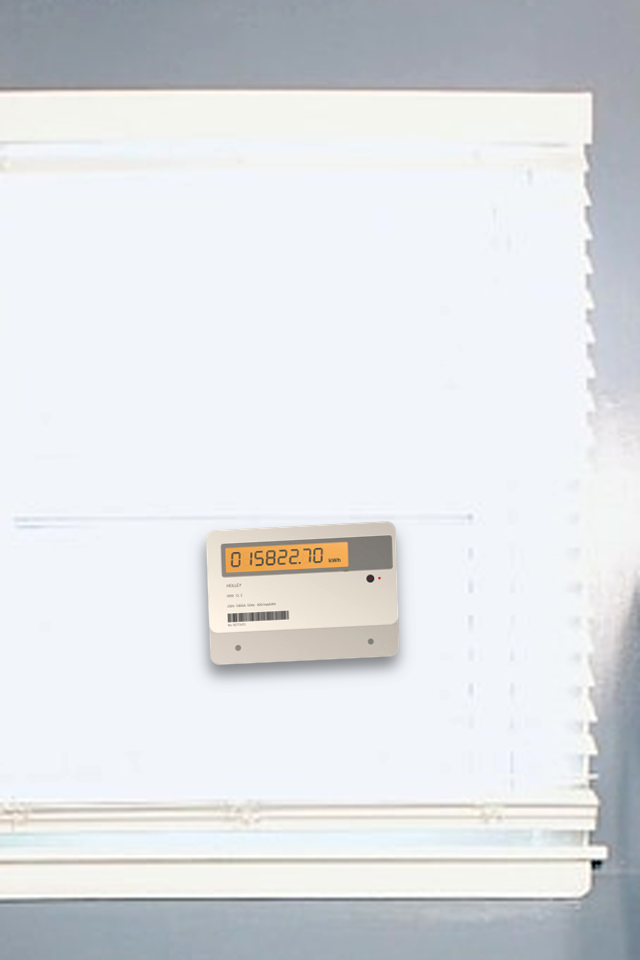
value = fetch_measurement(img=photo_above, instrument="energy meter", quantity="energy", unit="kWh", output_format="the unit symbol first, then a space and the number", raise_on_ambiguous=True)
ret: kWh 15822.70
